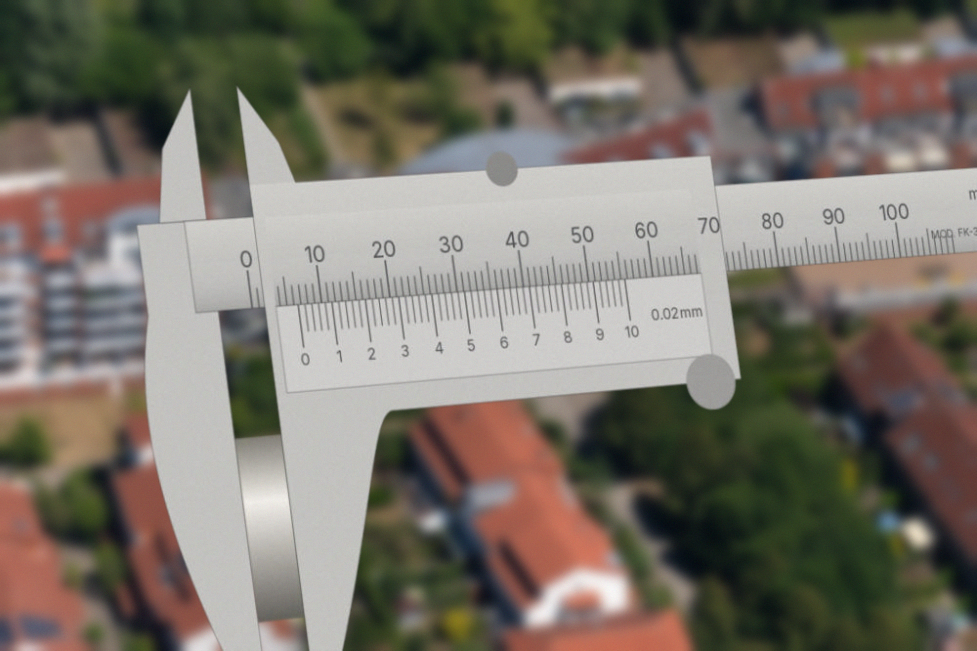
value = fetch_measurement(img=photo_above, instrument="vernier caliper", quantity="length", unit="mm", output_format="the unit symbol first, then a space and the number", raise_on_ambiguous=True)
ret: mm 6.6
